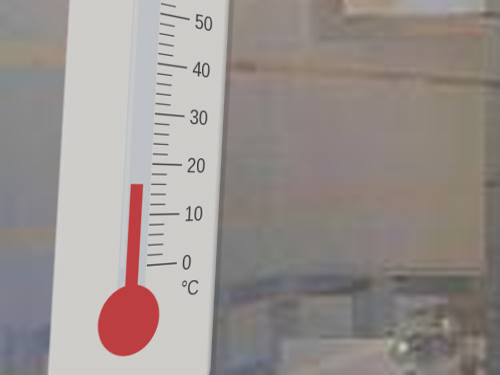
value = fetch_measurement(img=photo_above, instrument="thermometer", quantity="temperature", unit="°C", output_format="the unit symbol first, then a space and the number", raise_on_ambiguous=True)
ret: °C 16
